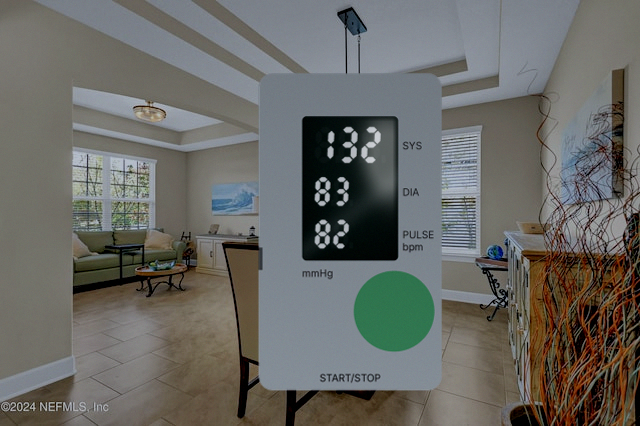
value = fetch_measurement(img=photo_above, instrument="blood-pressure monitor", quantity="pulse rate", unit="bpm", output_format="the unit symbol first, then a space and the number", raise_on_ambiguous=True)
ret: bpm 82
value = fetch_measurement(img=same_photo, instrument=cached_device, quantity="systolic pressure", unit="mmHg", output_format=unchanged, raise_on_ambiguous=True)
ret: mmHg 132
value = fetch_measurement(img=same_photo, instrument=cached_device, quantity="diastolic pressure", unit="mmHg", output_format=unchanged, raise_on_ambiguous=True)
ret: mmHg 83
